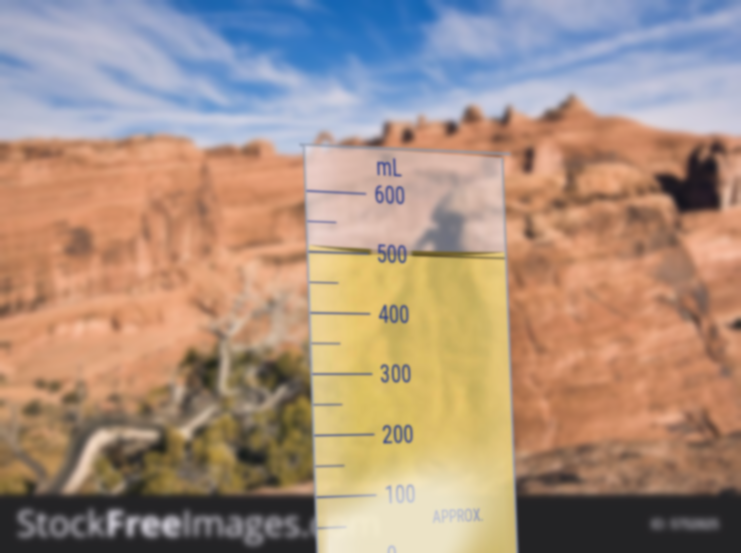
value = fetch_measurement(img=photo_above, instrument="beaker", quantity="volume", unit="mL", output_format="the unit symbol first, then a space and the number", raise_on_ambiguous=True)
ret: mL 500
